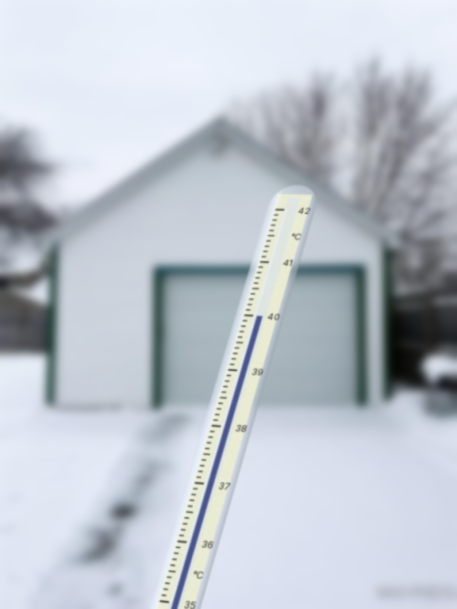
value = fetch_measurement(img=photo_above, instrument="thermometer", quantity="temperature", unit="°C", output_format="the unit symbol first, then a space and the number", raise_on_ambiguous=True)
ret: °C 40
